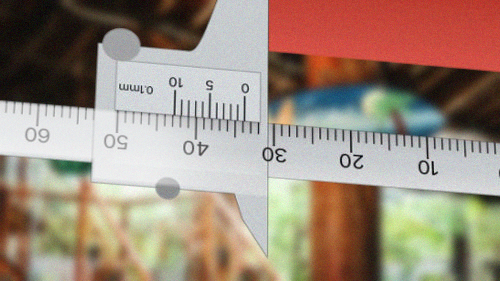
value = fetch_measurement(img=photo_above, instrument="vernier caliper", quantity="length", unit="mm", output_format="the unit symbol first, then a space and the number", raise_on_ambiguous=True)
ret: mm 33.8
